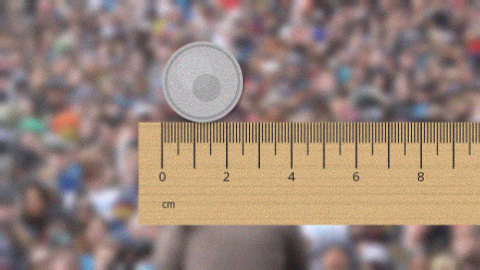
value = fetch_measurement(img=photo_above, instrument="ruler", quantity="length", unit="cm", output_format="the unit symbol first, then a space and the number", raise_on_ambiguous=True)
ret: cm 2.5
